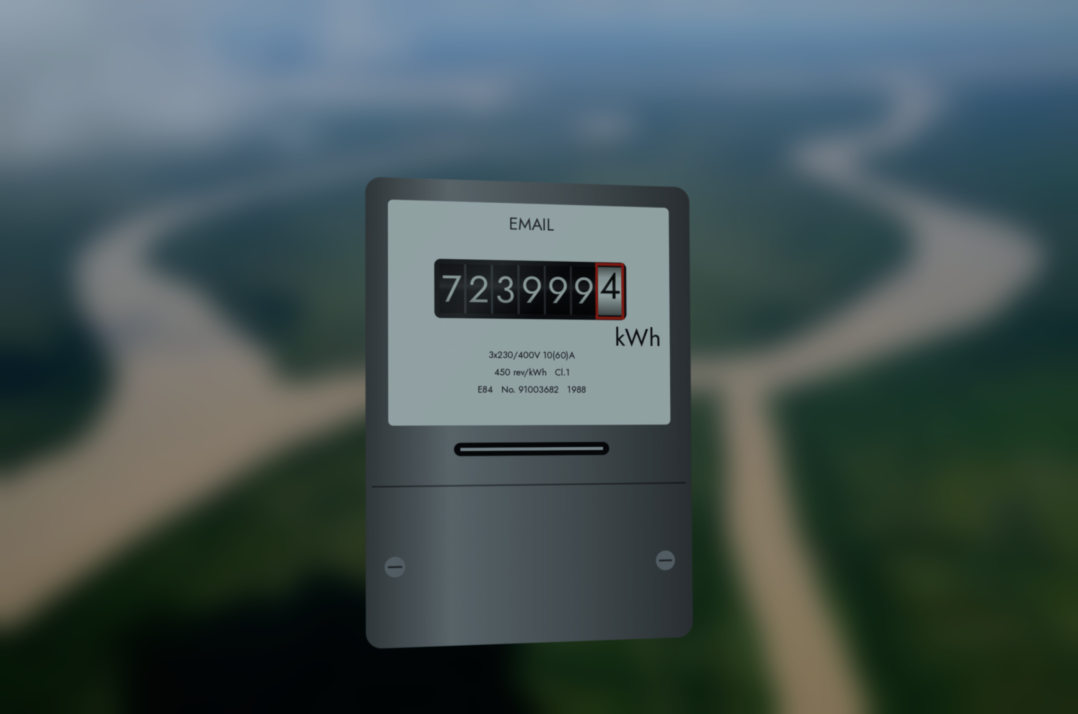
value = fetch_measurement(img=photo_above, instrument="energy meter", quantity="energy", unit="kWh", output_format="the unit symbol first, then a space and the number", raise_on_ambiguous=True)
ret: kWh 723999.4
